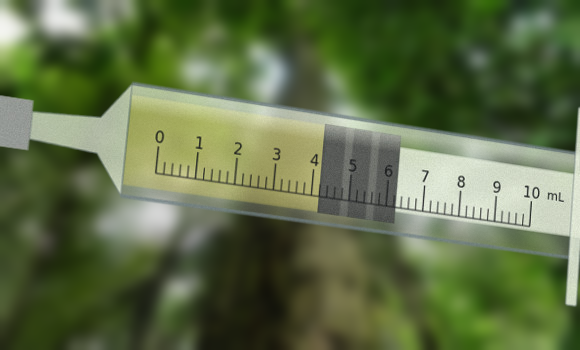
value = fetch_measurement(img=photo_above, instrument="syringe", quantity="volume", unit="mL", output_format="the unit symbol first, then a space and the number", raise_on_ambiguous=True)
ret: mL 4.2
